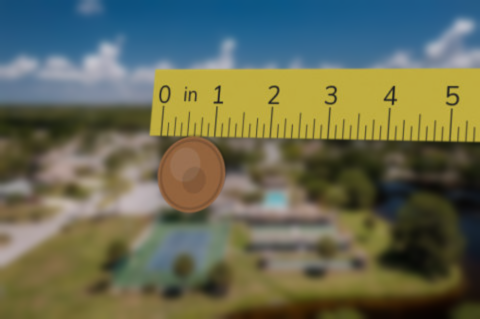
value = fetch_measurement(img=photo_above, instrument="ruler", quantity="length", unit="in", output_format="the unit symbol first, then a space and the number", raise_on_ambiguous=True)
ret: in 1.25
